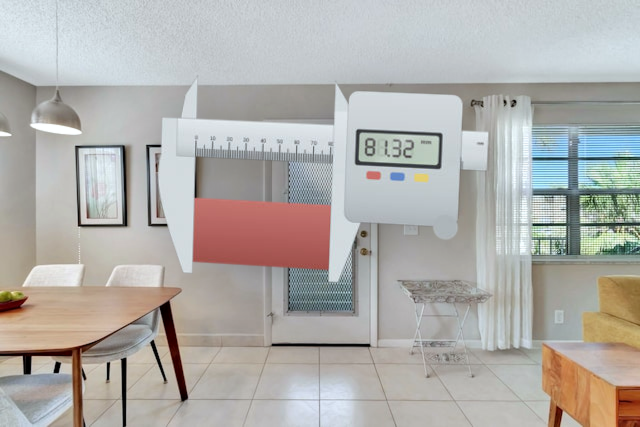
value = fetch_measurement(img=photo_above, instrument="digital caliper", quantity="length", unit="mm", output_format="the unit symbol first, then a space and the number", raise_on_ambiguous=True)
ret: mm 81.32
